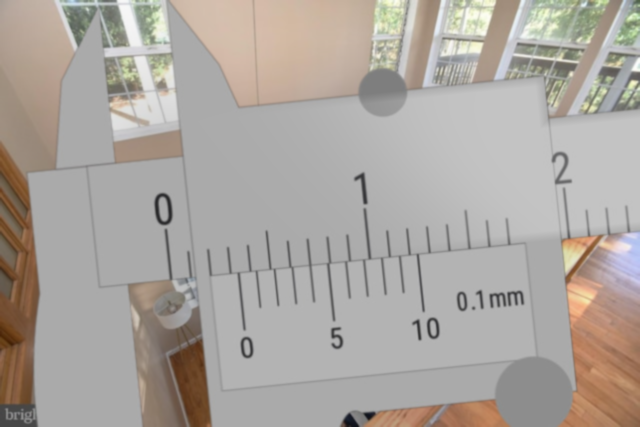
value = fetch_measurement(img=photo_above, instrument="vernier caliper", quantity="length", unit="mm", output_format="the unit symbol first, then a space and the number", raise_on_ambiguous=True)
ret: mm 3.4
